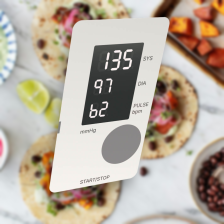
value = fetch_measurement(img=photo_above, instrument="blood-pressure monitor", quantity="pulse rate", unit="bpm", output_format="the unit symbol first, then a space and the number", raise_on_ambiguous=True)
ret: bpm 62
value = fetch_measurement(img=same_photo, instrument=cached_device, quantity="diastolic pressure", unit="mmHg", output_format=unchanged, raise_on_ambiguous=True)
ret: mmHg 97
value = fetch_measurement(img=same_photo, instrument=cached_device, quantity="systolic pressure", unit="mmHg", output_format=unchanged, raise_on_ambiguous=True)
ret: mmHg 135
